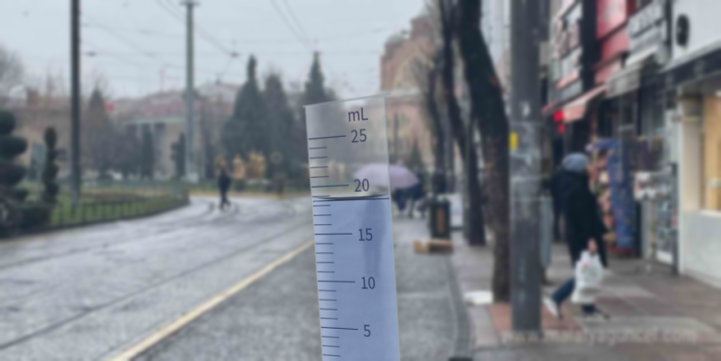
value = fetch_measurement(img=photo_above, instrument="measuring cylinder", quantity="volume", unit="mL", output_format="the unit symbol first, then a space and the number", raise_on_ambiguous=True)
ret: mL 18.5
